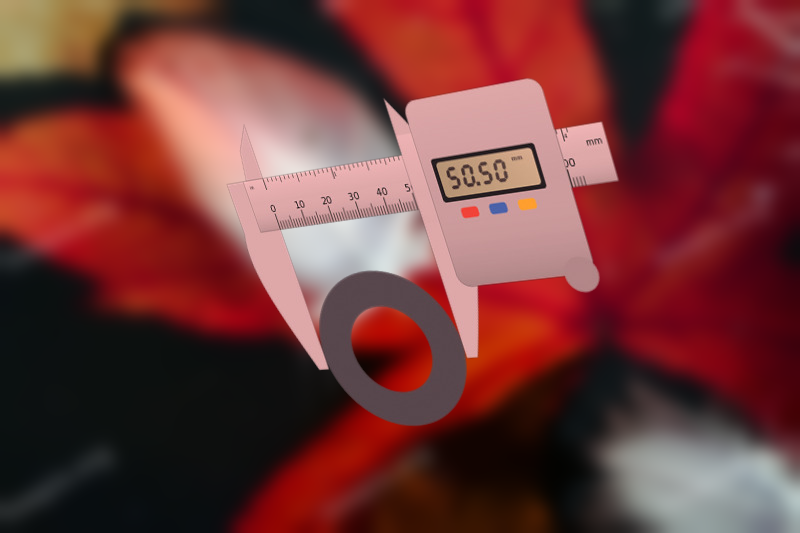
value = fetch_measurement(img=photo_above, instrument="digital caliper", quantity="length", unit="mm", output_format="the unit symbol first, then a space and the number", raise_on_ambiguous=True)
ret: mm 50.50
